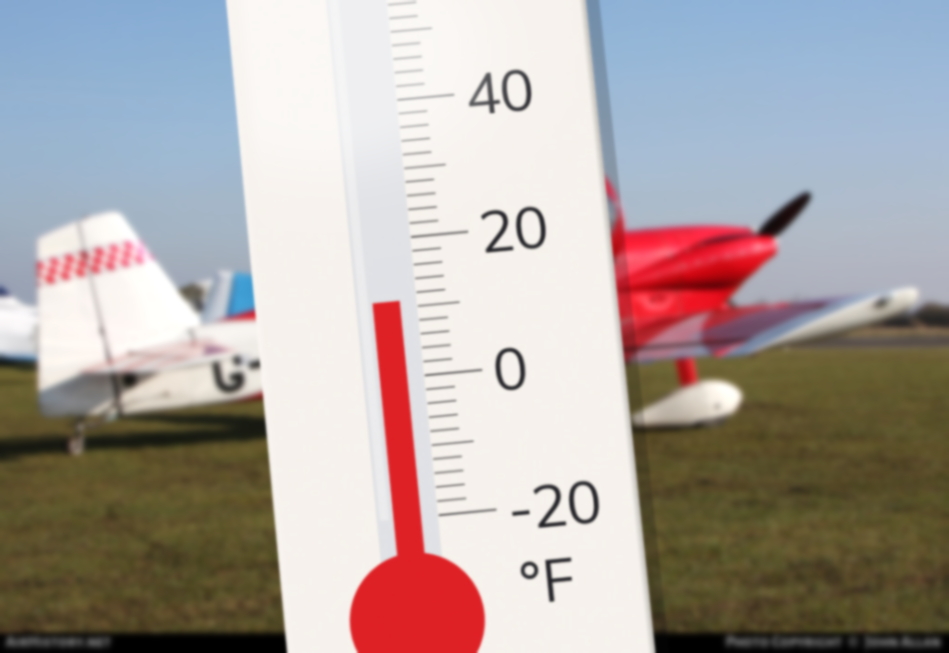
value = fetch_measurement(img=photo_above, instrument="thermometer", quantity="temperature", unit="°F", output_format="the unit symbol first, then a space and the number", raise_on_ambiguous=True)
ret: °F 11
